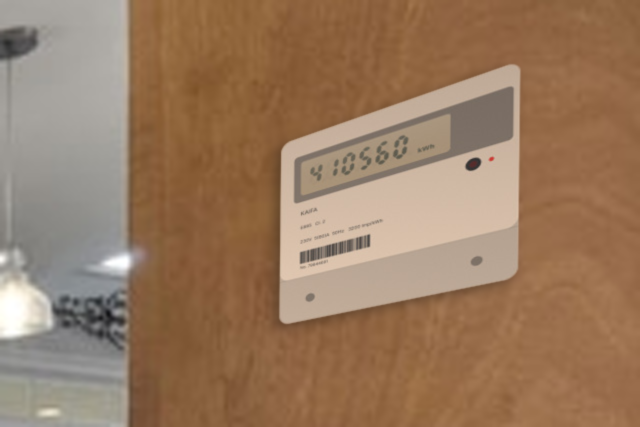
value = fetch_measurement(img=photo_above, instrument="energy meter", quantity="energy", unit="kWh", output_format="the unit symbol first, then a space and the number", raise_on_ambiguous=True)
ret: kWh 410560
